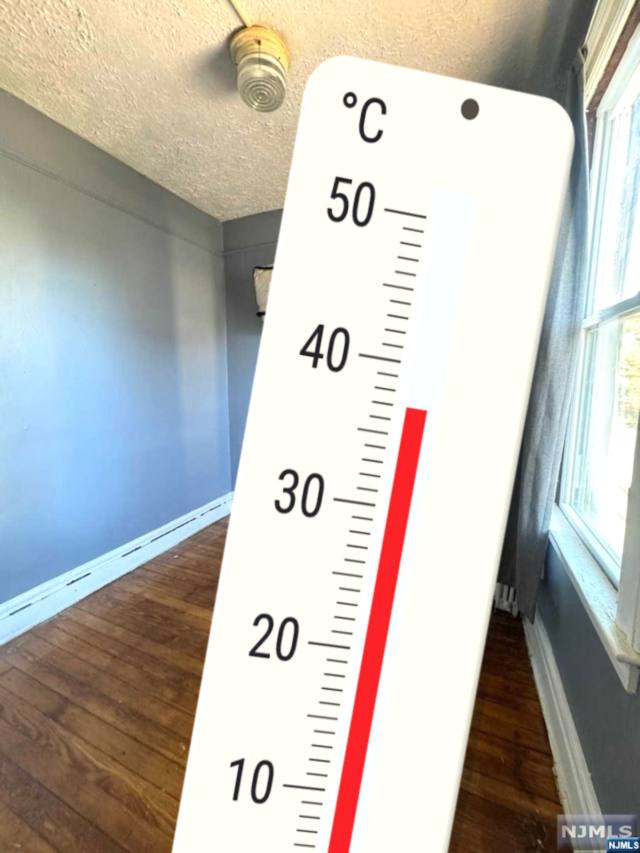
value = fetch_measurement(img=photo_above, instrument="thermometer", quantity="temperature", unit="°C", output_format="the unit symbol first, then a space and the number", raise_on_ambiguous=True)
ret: °C 37
